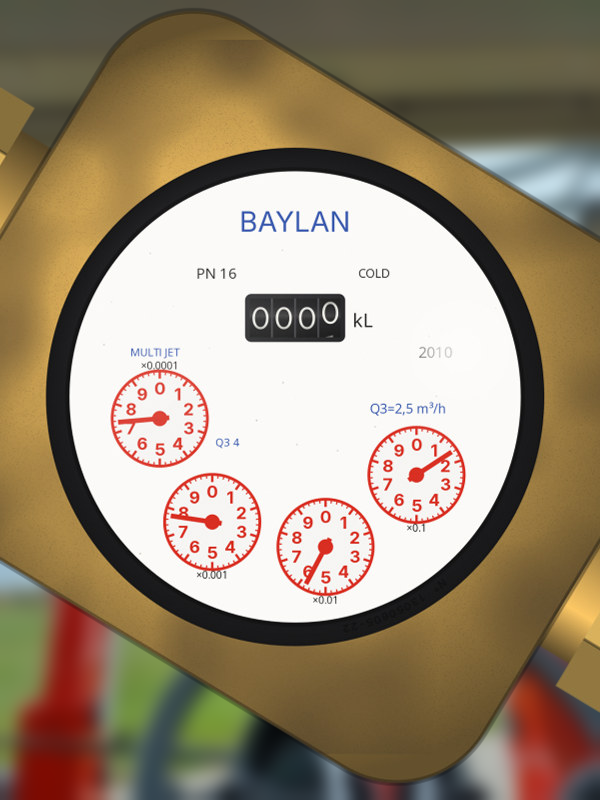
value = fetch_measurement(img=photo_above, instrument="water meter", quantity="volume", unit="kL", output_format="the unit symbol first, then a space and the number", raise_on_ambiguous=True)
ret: kL 0.1577
